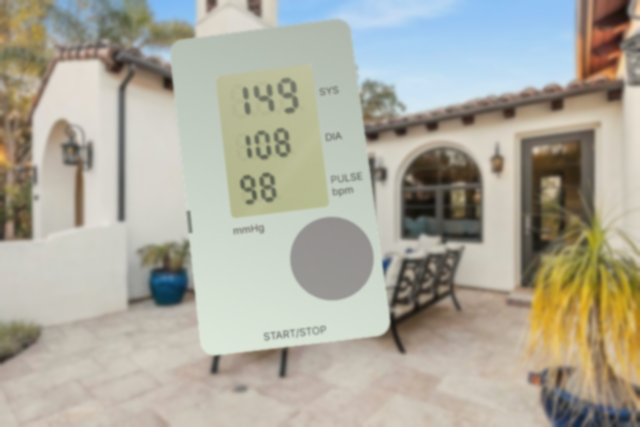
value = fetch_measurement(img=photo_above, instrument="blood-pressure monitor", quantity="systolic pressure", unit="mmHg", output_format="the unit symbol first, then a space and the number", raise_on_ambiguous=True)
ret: mmHg 149
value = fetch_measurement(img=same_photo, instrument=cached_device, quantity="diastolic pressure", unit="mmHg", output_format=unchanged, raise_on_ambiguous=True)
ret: mmHg 108
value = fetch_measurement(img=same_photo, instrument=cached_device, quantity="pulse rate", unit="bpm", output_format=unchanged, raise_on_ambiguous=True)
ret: bpm 98
